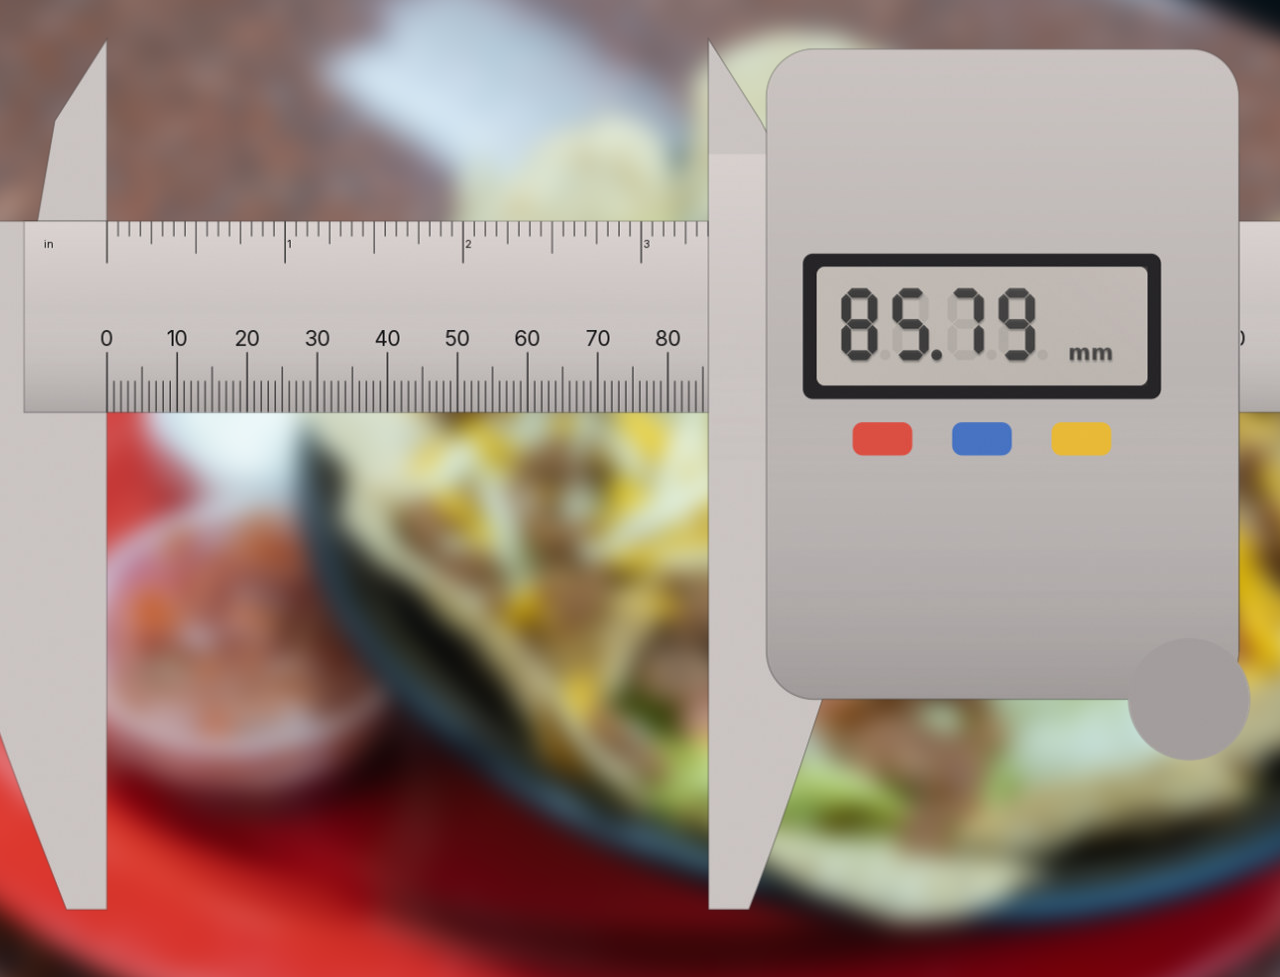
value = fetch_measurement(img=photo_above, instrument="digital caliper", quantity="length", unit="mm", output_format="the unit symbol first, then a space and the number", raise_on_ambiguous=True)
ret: mm 85.79
